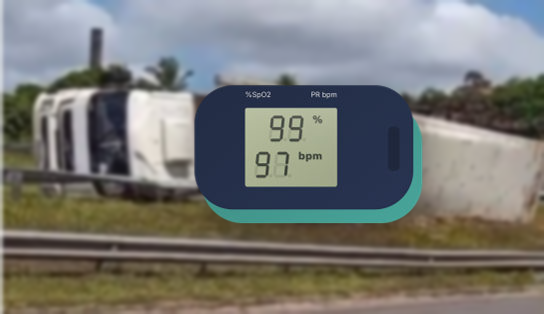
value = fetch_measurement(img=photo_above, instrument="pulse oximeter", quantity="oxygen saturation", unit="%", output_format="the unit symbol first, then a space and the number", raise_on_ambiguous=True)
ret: % 99
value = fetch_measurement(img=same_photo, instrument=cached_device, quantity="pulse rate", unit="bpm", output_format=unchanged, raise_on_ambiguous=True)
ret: bpm 97
